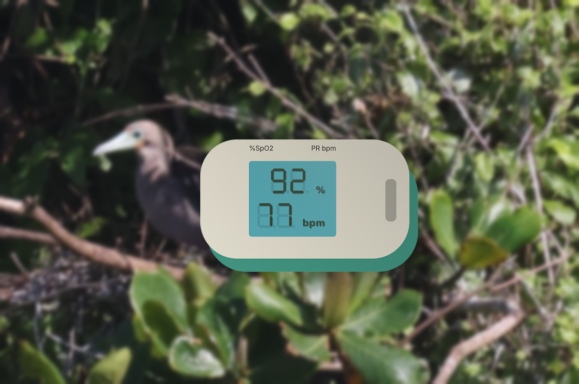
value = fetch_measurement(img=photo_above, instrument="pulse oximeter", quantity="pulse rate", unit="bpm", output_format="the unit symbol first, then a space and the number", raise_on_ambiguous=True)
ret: bpm 77
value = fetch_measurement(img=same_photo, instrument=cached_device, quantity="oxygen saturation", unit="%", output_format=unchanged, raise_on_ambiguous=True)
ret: % 92
